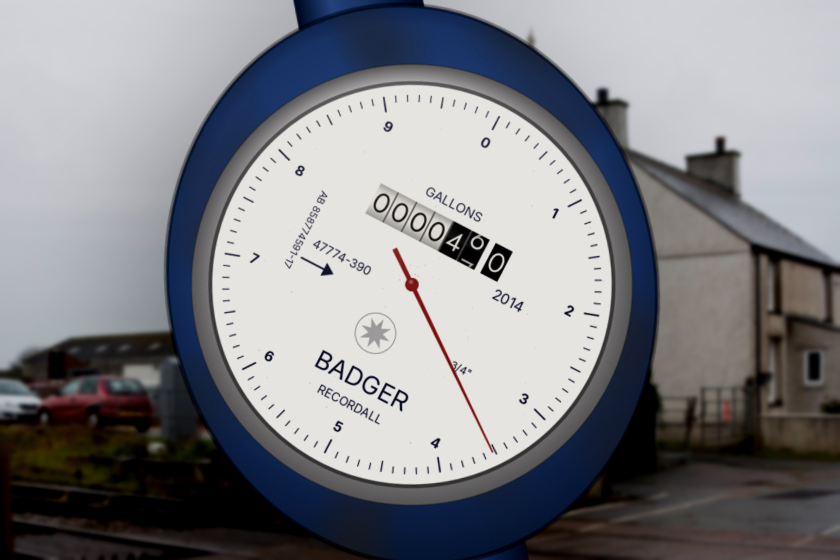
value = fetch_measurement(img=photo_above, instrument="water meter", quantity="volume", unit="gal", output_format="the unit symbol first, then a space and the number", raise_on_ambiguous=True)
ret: gal 463.5
